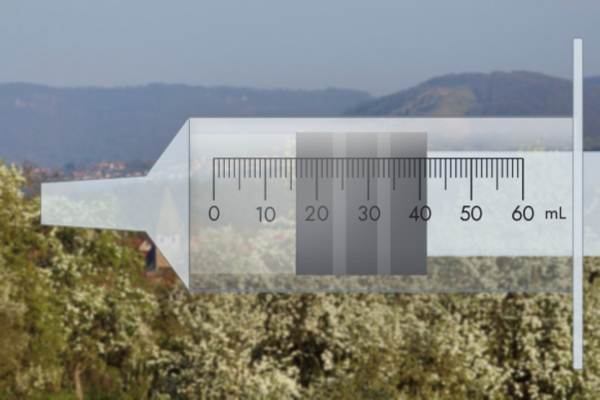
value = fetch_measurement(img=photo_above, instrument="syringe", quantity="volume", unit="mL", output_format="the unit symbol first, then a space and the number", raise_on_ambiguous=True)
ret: mL 16
